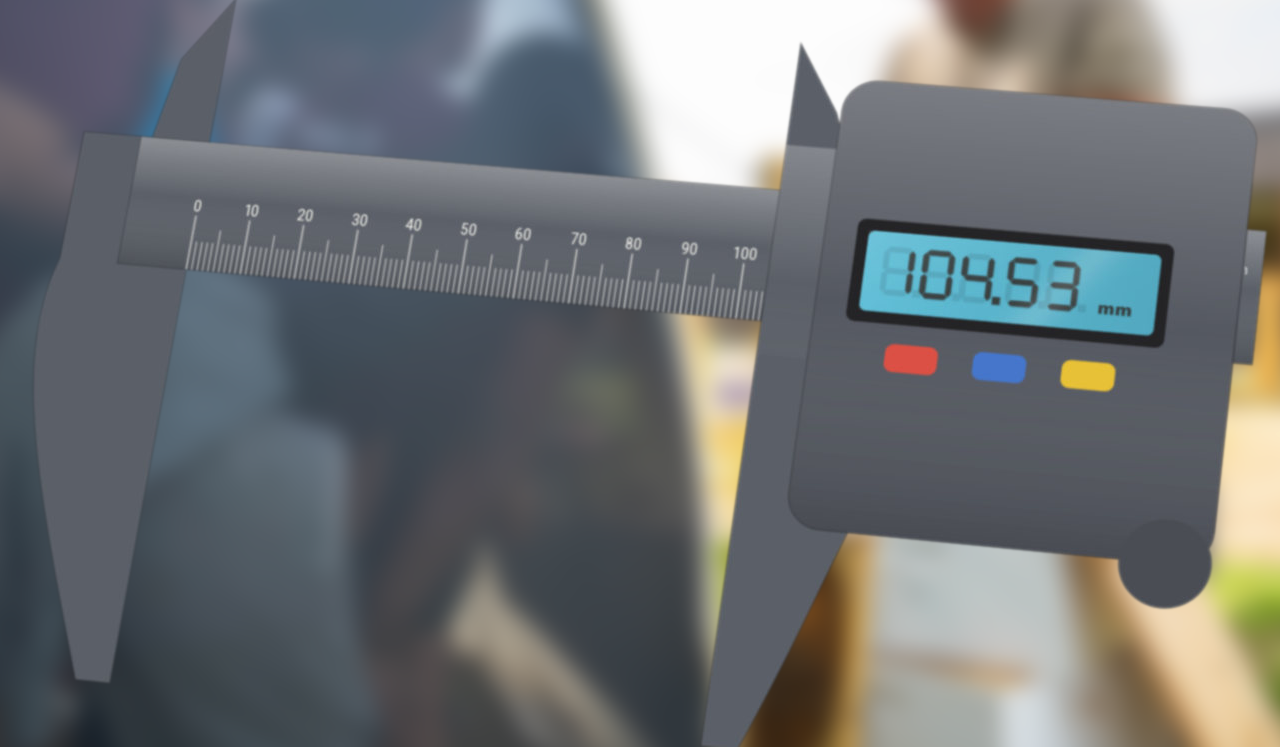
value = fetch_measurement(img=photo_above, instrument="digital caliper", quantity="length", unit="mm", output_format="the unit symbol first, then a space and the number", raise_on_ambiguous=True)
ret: mm 104.53
